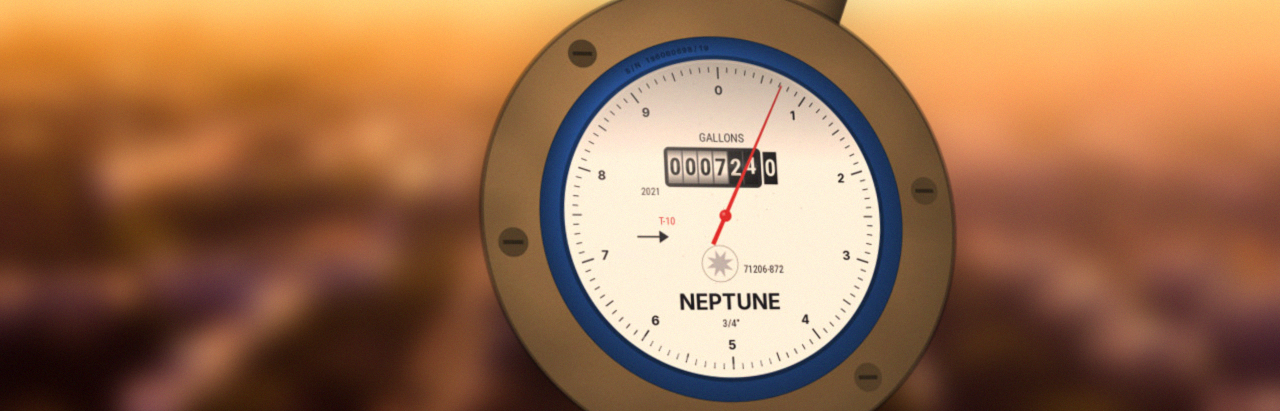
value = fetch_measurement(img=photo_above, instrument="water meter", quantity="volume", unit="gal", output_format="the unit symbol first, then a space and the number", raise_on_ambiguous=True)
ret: gal 7240.7
